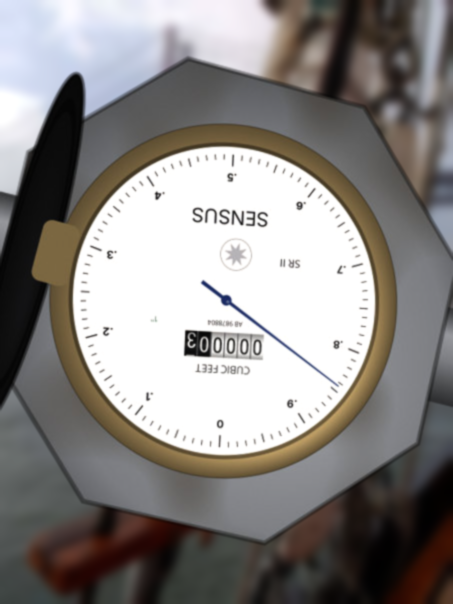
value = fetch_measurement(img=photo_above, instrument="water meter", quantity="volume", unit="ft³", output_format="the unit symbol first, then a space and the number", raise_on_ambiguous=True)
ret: ft³ 2.84
